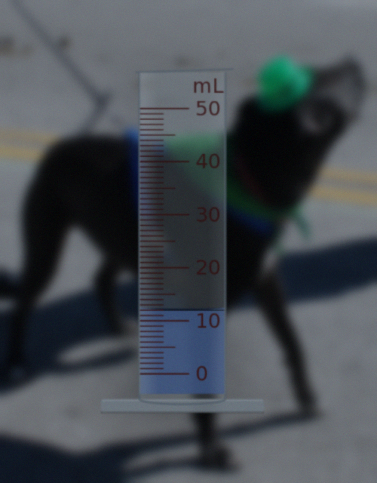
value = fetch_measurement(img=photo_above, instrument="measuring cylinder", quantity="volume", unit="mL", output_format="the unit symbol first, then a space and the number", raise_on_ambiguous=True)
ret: mL 12
